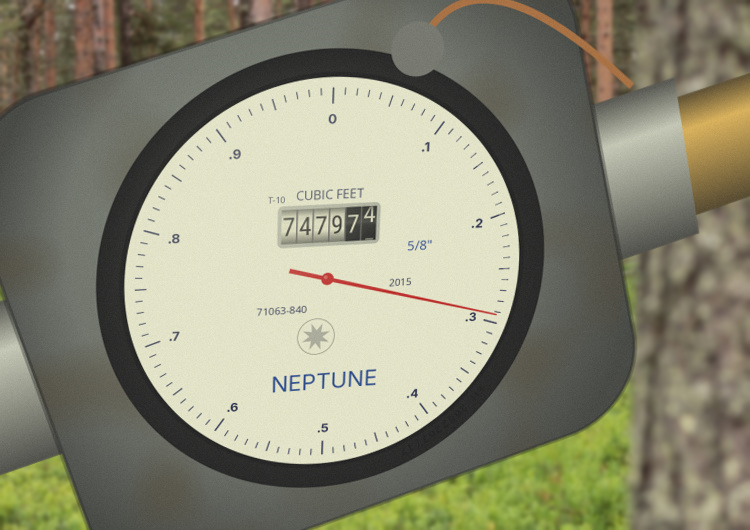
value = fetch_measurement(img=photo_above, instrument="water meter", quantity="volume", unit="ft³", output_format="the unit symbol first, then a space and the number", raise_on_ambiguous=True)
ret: ft³ 747974.29
